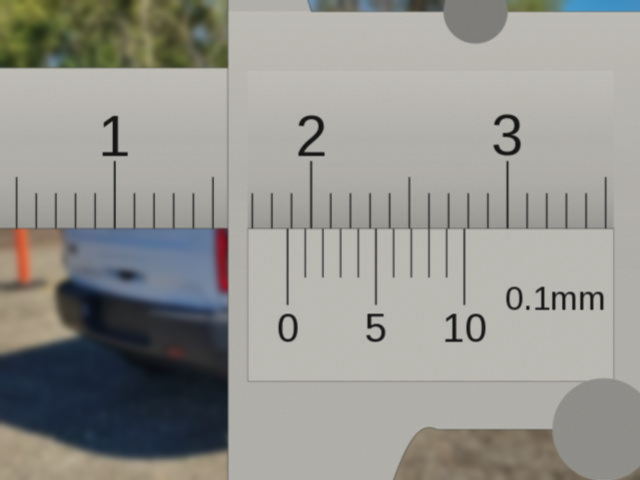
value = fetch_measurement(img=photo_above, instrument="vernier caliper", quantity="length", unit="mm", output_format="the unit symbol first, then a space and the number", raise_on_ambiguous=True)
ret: mm 18.8
